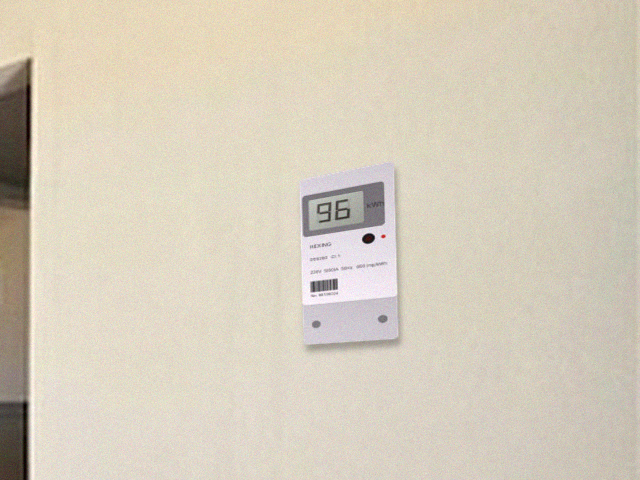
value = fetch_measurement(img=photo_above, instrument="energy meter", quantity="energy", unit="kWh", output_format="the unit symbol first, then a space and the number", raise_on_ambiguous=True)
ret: kWh 96
